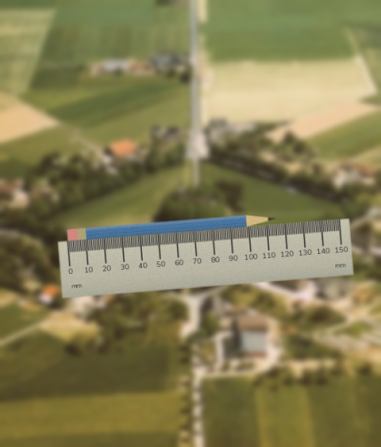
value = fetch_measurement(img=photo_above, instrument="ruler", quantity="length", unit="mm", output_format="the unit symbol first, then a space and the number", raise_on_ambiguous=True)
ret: mm 115
